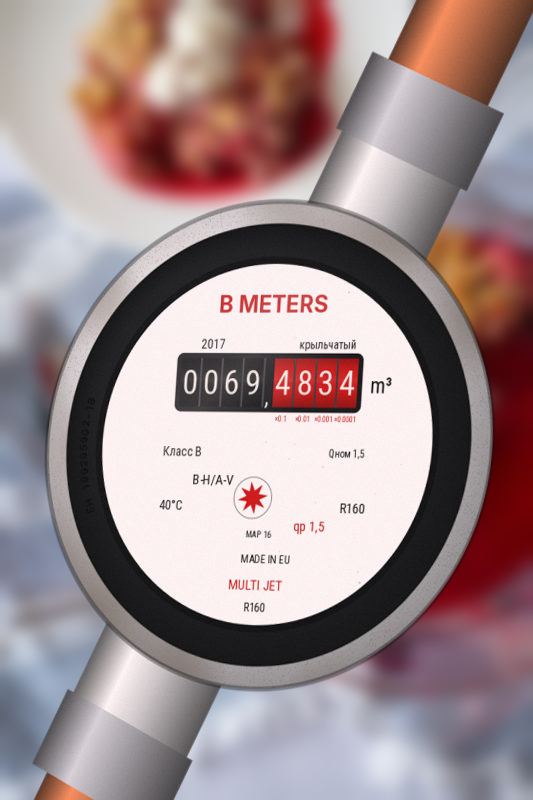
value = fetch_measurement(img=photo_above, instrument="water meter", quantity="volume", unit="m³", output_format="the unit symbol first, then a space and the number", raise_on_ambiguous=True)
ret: m³ 69.4834
